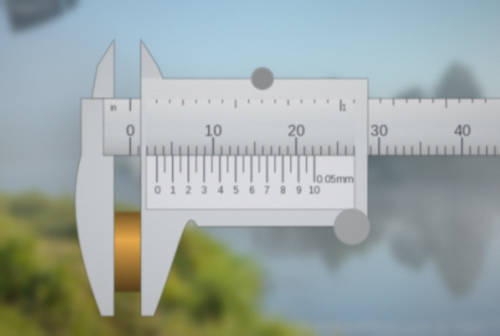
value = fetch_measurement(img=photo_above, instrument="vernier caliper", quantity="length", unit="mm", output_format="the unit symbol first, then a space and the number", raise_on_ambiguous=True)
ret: mm 3.2
